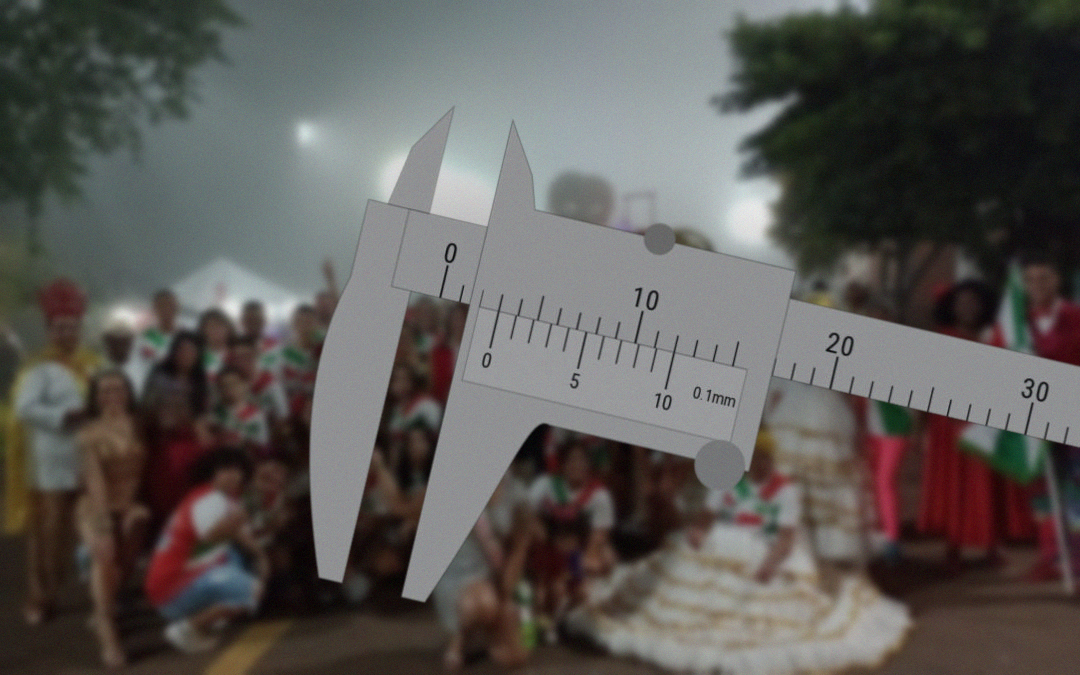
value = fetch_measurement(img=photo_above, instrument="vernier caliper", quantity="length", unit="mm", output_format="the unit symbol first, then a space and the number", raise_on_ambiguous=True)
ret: mm 3.0
